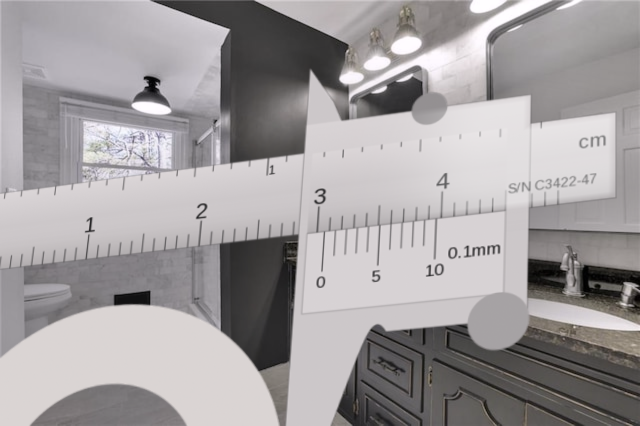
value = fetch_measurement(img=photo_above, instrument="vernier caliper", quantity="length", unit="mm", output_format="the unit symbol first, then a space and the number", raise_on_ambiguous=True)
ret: mm 30.6
